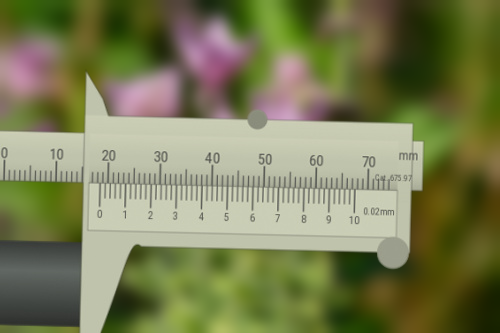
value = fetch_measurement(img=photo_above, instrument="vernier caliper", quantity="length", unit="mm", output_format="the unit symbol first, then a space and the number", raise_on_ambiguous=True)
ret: mm 18.5
